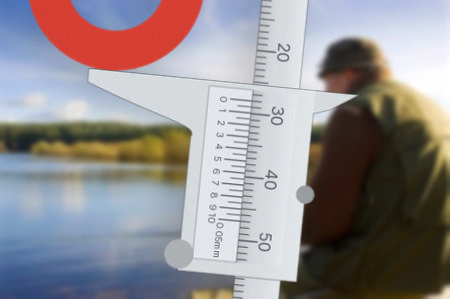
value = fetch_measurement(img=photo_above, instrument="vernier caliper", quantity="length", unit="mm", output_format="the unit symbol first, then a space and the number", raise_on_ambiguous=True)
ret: mm 28.0
